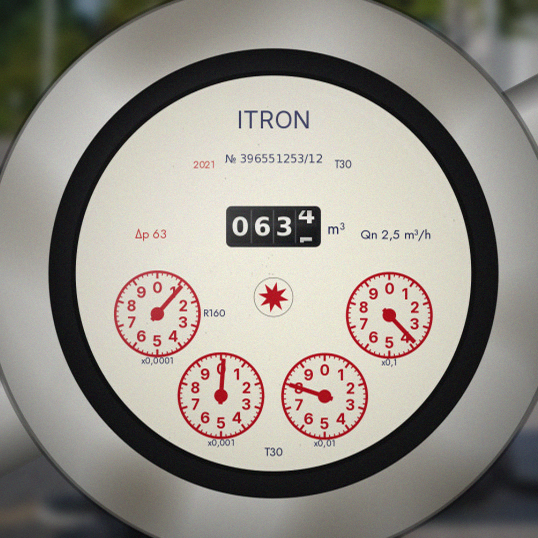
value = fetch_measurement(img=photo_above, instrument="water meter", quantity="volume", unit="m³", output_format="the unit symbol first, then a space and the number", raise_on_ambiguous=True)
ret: m³ 634.3801
